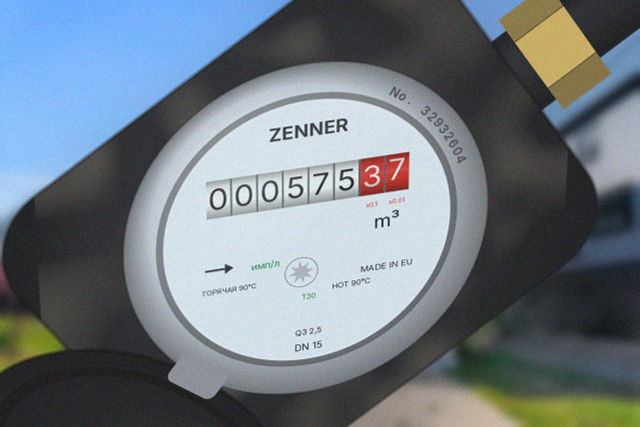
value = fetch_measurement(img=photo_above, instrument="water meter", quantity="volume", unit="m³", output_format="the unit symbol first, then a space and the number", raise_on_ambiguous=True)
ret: m³ 575.37
